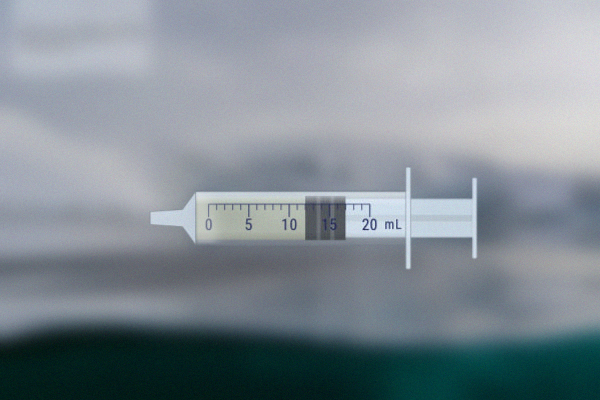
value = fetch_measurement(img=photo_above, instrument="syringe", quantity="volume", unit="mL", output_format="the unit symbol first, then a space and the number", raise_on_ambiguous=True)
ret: mL 12
